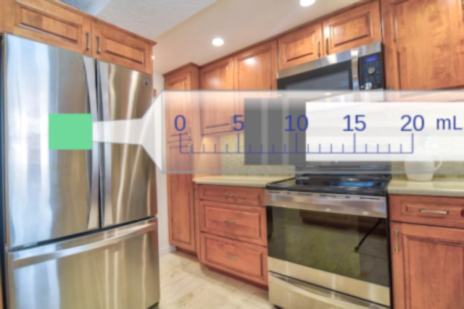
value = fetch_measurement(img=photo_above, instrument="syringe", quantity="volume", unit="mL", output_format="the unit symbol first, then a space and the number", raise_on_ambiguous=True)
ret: mL 5.5
